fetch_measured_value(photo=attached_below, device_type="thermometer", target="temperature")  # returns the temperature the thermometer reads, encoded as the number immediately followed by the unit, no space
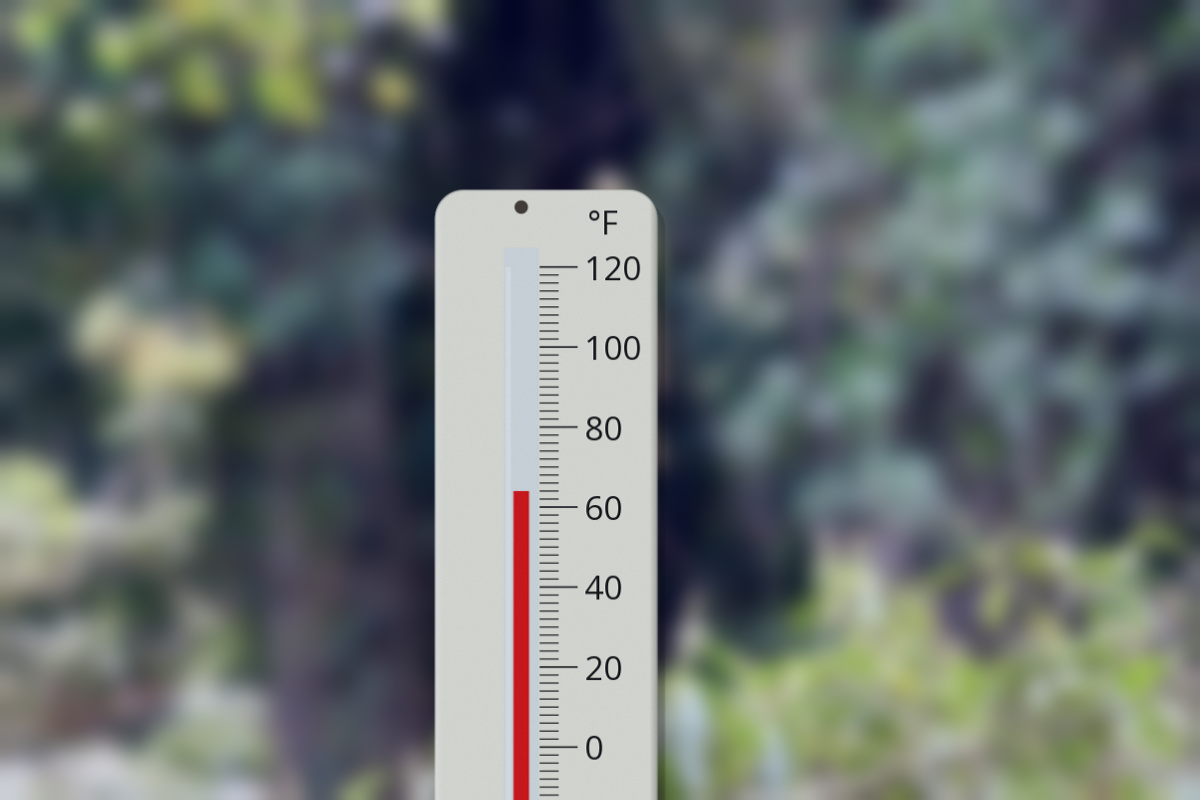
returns 64°F
